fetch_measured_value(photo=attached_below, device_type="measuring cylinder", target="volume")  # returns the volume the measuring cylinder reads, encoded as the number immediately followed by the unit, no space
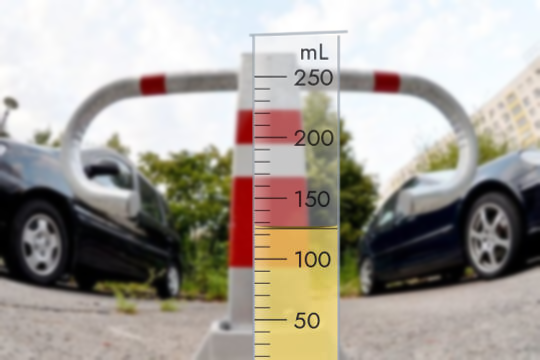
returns 125mL
